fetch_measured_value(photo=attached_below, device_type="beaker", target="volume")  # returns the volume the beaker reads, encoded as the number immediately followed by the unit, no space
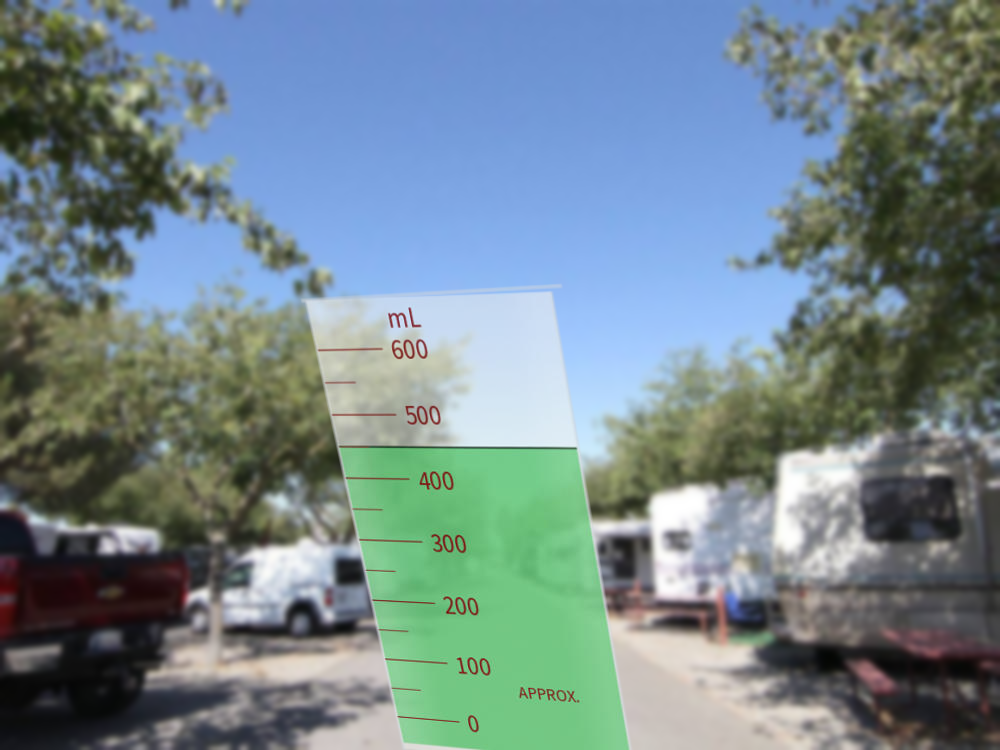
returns 450mL
